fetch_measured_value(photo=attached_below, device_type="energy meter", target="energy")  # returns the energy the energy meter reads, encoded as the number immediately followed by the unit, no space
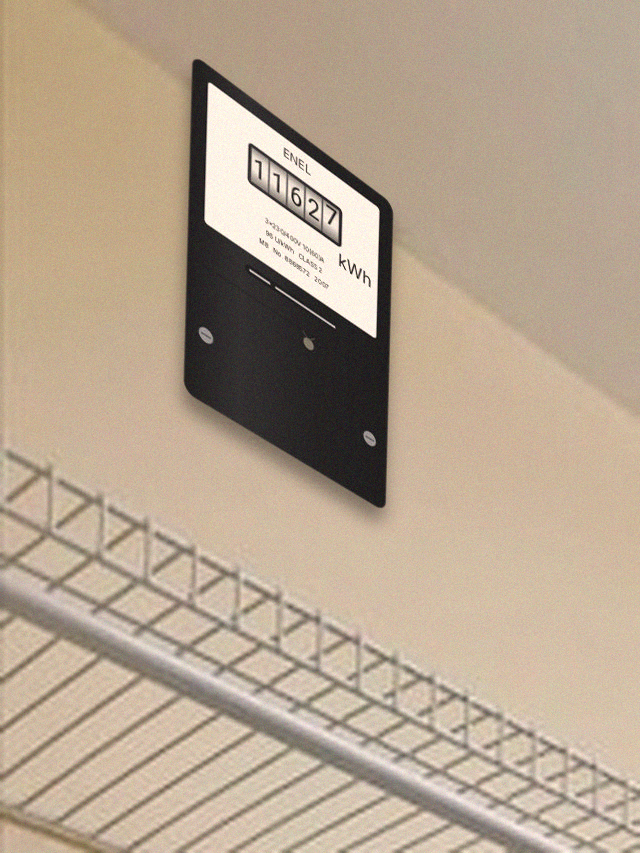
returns 11627kWh
